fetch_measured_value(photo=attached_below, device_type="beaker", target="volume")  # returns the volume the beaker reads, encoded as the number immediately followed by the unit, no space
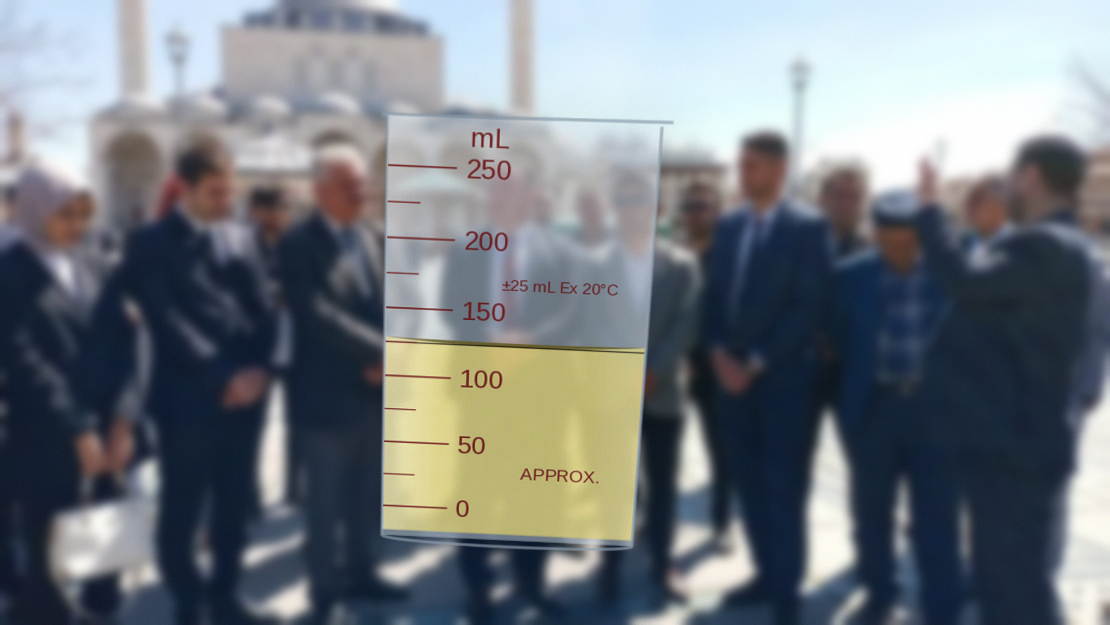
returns 125mL
